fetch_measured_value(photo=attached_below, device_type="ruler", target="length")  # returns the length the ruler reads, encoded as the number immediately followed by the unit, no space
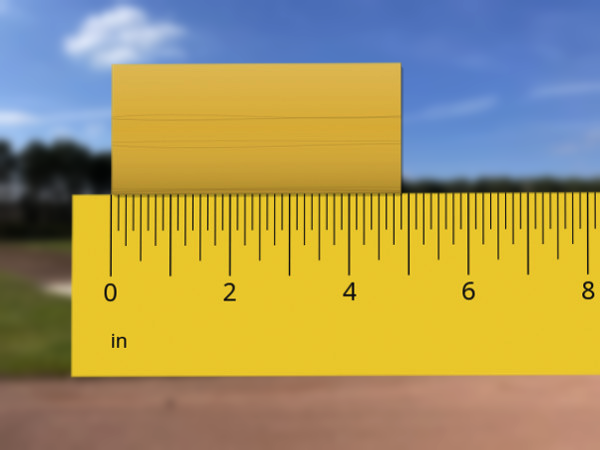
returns 4.875in
